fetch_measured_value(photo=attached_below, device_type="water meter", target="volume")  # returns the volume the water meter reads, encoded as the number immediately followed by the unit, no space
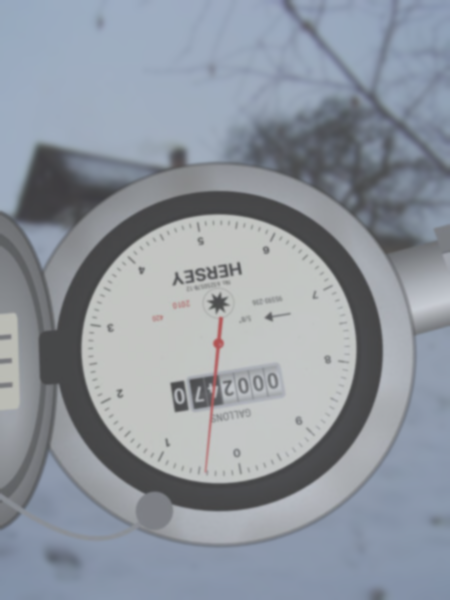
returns 2470.4gal
